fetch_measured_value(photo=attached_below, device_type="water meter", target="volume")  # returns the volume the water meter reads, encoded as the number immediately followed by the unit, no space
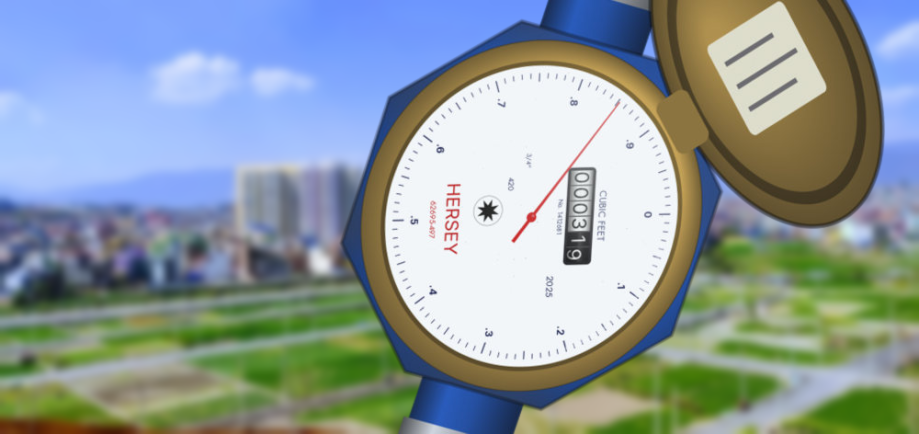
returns 318.85ft³
